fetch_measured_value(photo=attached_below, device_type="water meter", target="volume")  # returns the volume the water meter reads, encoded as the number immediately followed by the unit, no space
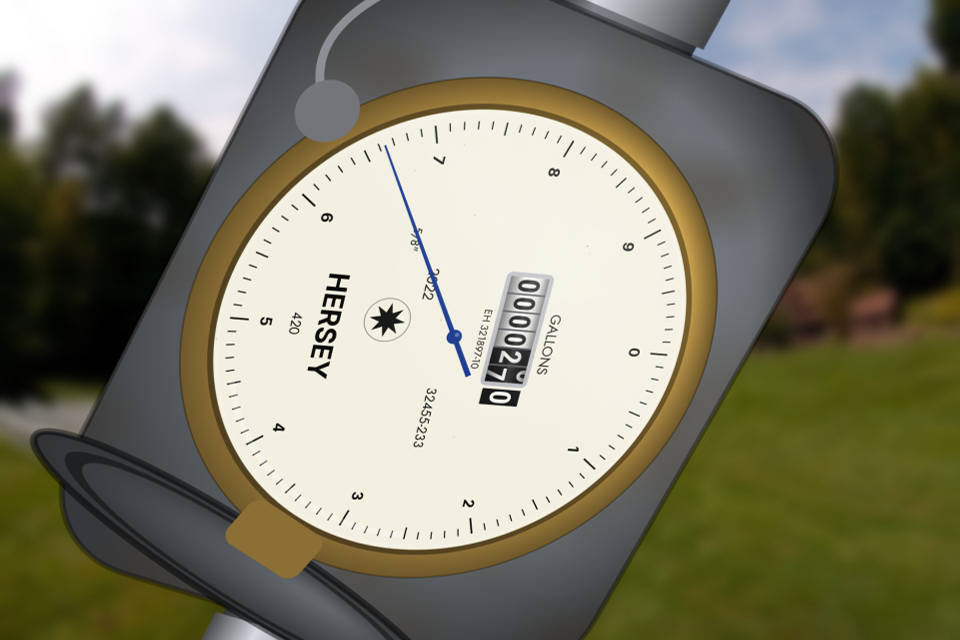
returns 266.6gal
